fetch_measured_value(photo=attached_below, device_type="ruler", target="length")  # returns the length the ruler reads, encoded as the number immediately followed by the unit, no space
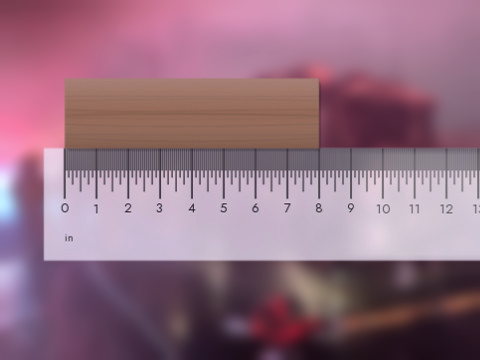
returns 8in
